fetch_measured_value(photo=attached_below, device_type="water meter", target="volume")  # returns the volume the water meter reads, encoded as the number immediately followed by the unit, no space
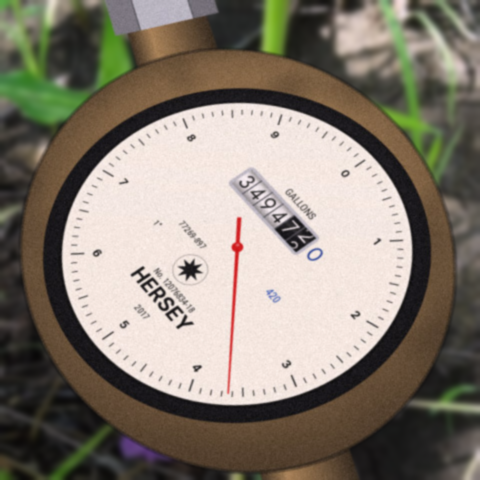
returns 3494723.6gal
